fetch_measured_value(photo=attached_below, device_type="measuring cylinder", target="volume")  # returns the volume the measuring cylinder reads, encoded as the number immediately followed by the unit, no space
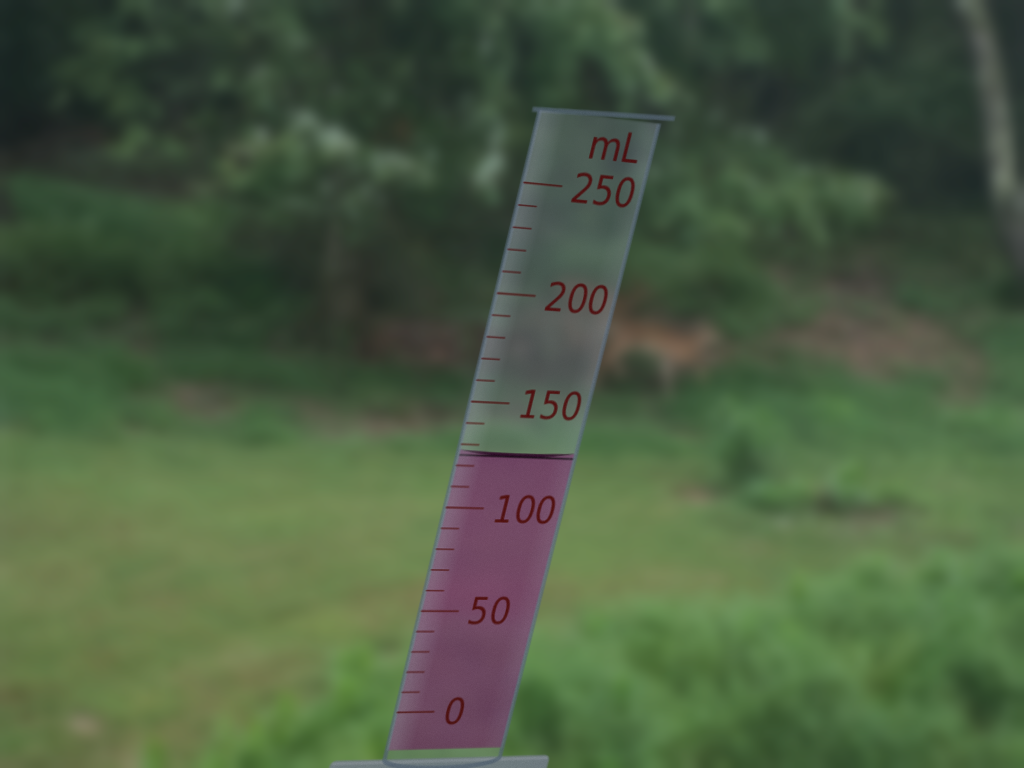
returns 125mL
